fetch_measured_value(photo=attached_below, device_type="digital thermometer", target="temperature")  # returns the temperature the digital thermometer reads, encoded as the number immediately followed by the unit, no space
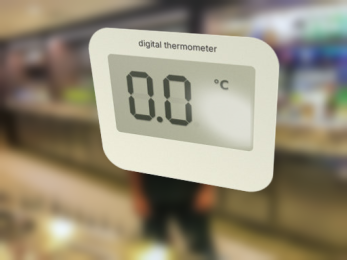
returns 0.0°C
